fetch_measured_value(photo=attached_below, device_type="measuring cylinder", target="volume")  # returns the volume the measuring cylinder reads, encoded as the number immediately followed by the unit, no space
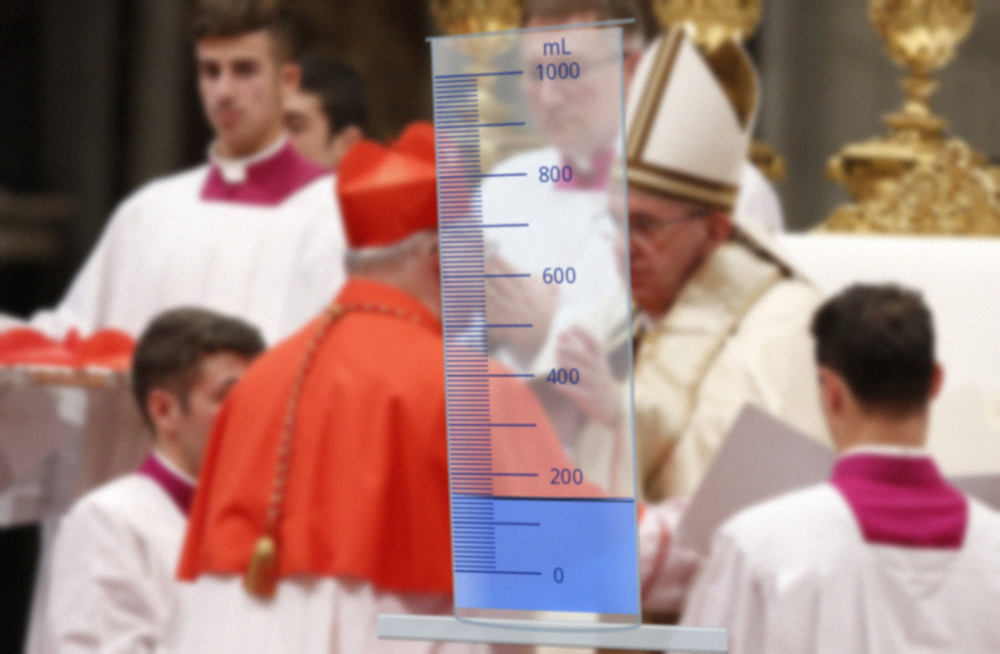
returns 150mL
